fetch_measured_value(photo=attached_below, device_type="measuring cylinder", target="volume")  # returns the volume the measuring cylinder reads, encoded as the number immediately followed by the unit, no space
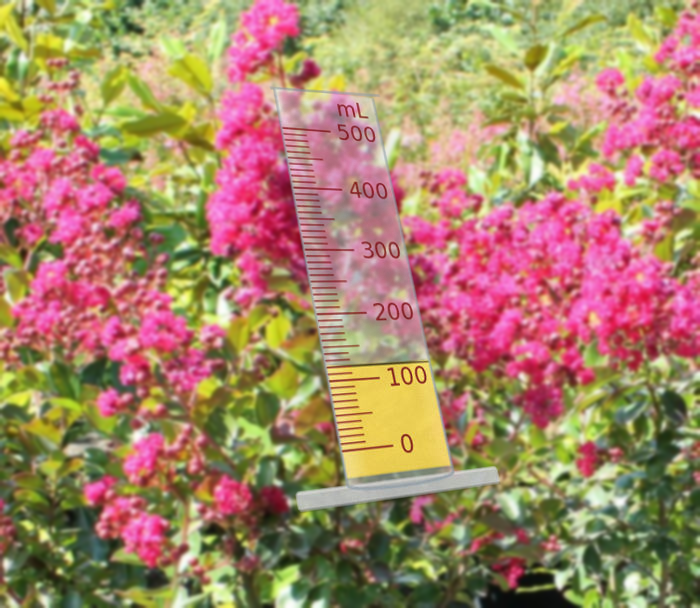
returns 120mL
